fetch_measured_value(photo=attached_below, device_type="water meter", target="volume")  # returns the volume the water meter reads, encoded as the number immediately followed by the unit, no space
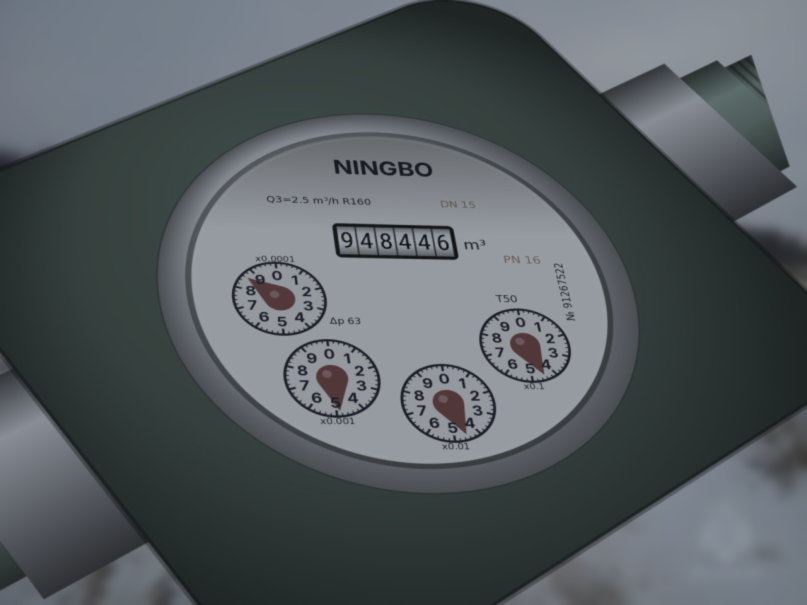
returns 948446.4448m³
